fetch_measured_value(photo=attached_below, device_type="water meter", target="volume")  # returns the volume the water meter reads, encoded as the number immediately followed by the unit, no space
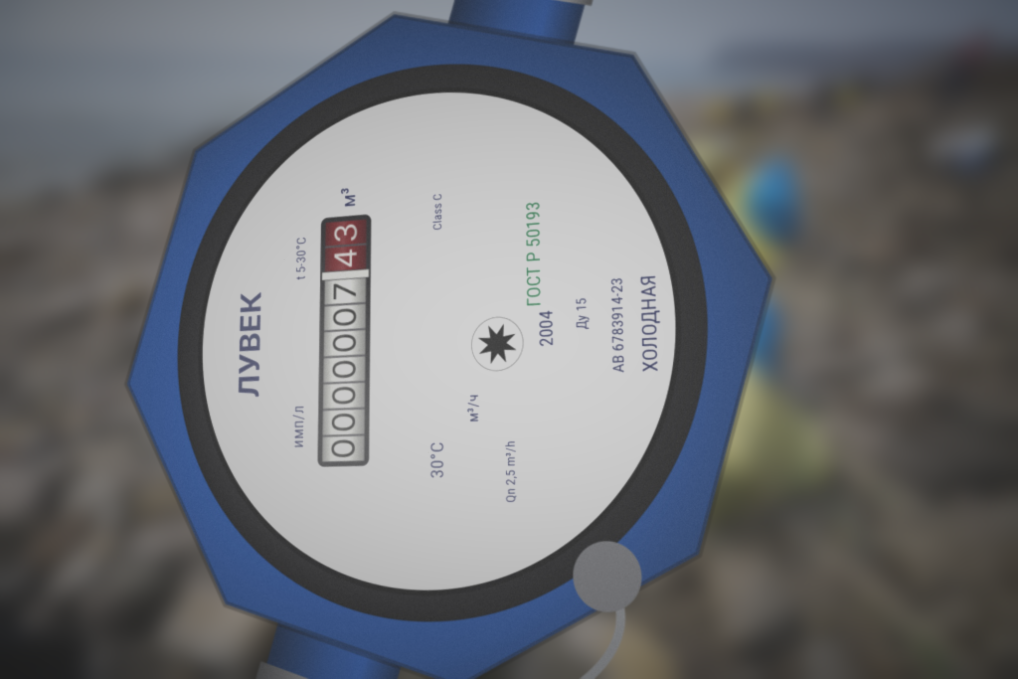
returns 7.43m³
